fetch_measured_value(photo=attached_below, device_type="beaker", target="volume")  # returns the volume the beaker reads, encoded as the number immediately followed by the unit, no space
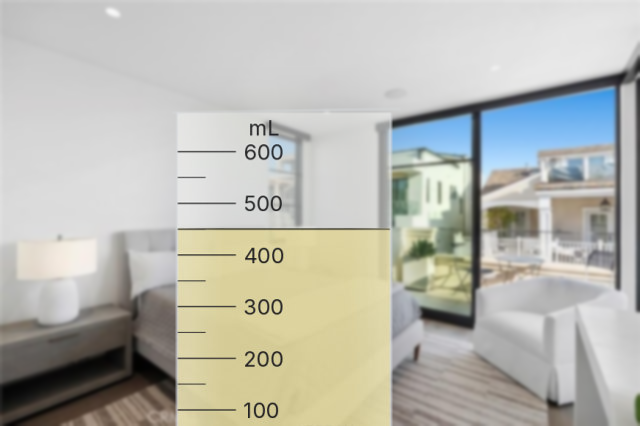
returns 450mL
